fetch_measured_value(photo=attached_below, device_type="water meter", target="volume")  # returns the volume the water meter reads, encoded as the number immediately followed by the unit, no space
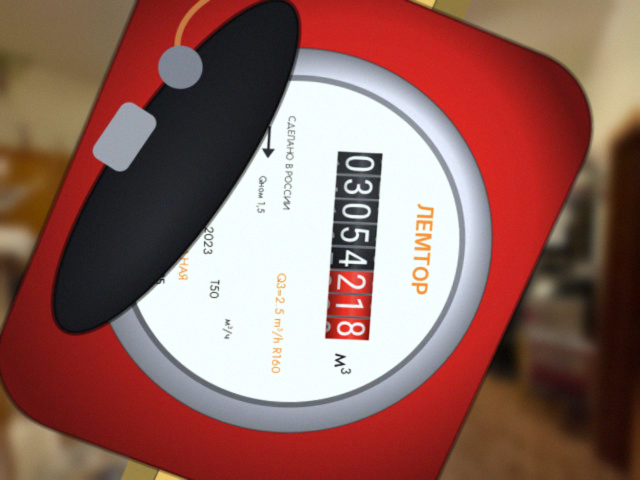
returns 3054.218m³
